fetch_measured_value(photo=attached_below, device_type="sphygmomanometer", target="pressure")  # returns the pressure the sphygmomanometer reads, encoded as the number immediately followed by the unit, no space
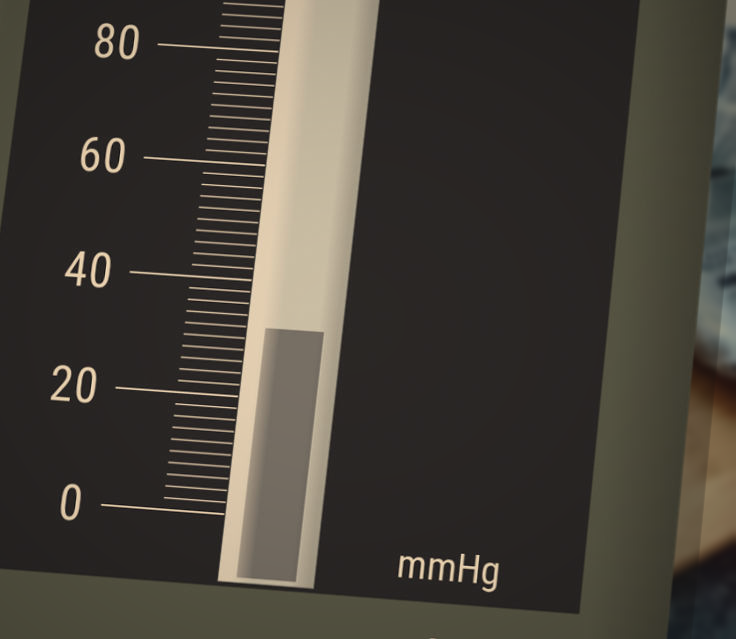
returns 32mmHg
